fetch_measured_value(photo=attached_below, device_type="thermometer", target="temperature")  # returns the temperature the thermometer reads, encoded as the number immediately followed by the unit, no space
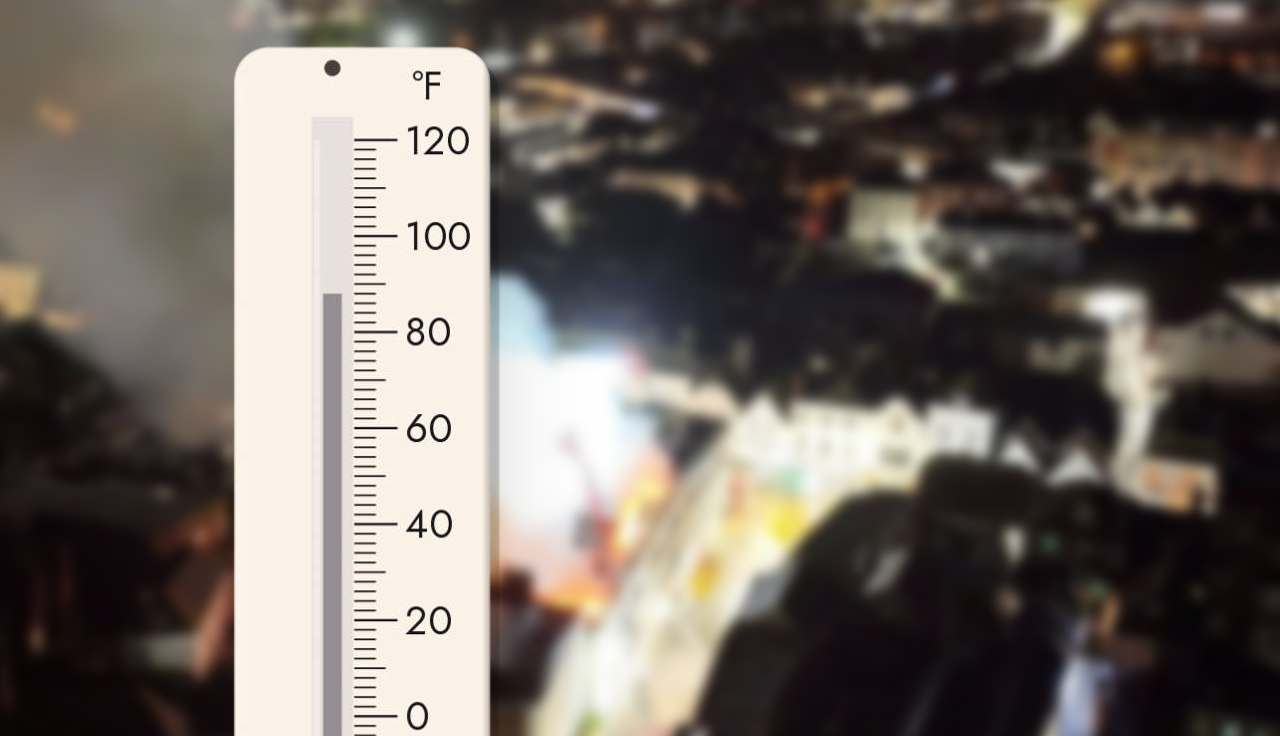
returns 88°F
